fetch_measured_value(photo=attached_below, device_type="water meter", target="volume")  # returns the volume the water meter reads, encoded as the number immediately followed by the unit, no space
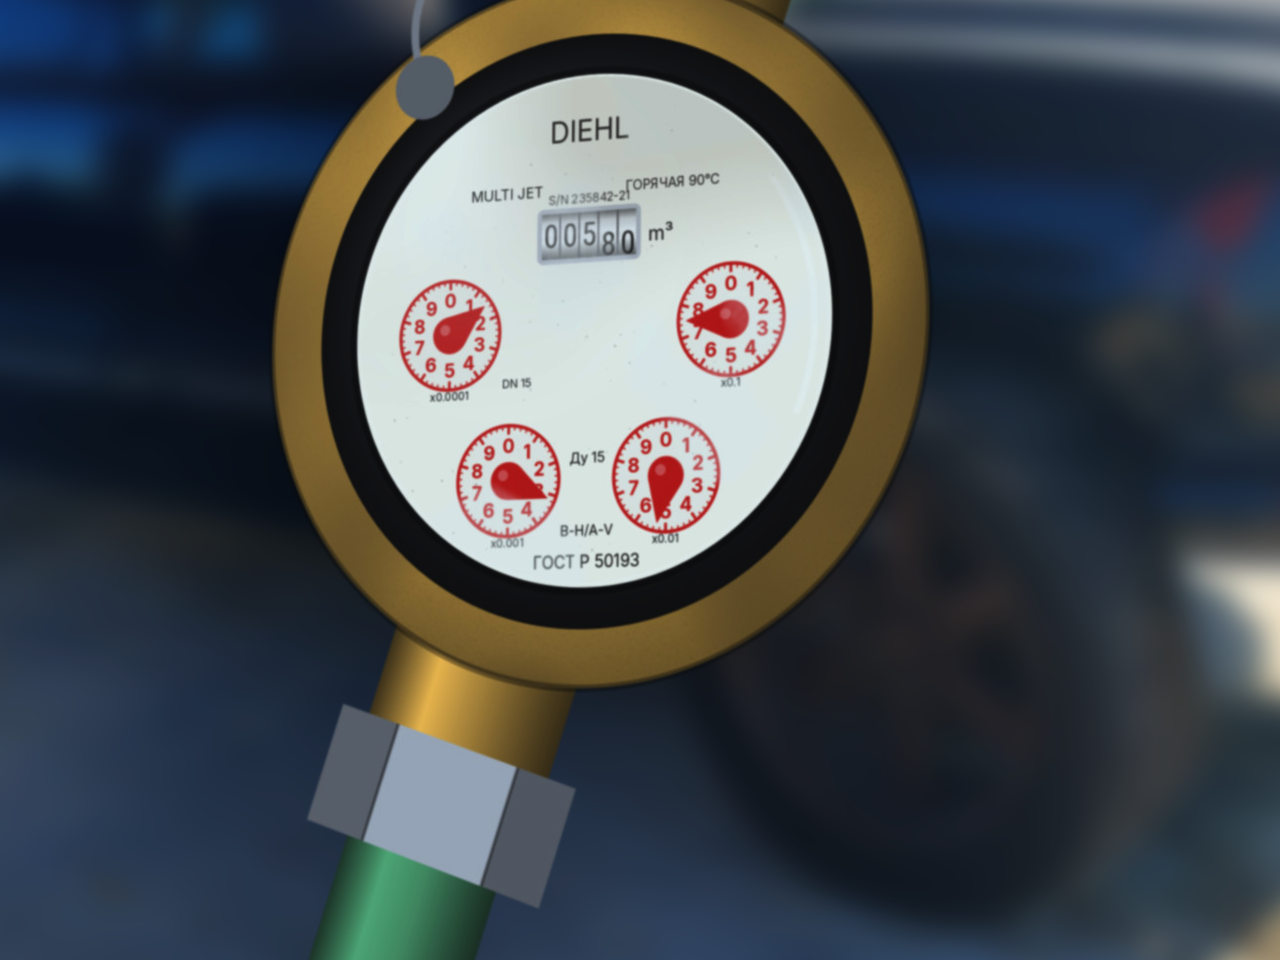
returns 579.7531m³
